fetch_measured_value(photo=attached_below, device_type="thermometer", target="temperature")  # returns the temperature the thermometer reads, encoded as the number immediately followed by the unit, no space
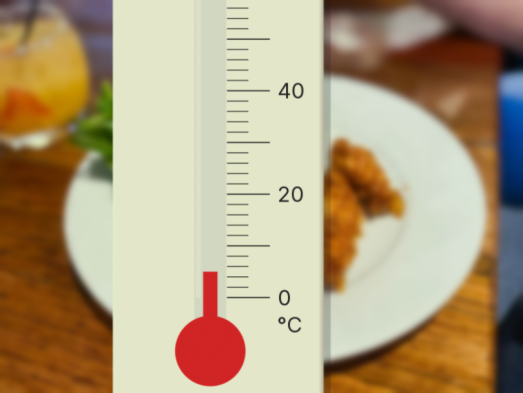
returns 5°C
